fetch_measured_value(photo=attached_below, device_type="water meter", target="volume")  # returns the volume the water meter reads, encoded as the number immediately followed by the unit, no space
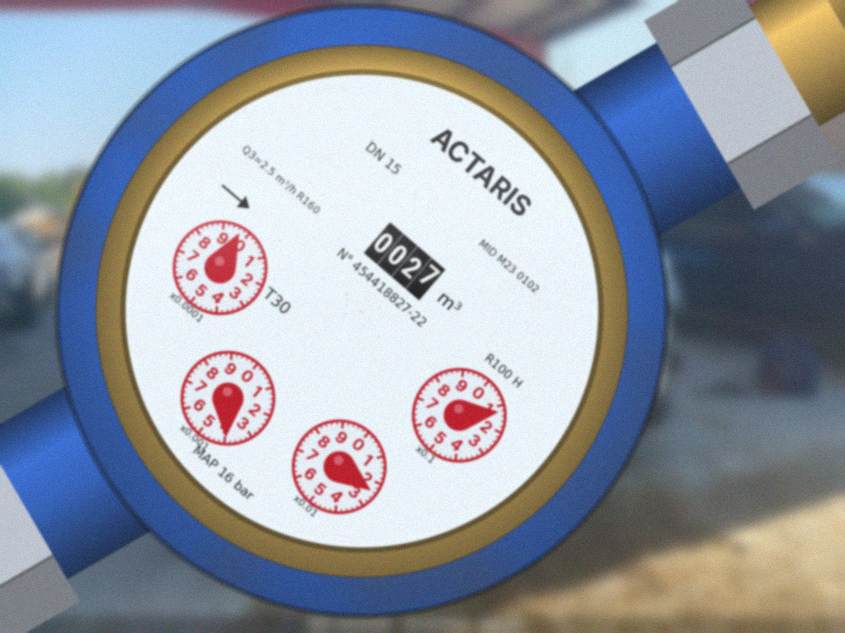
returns 27.1239m³
